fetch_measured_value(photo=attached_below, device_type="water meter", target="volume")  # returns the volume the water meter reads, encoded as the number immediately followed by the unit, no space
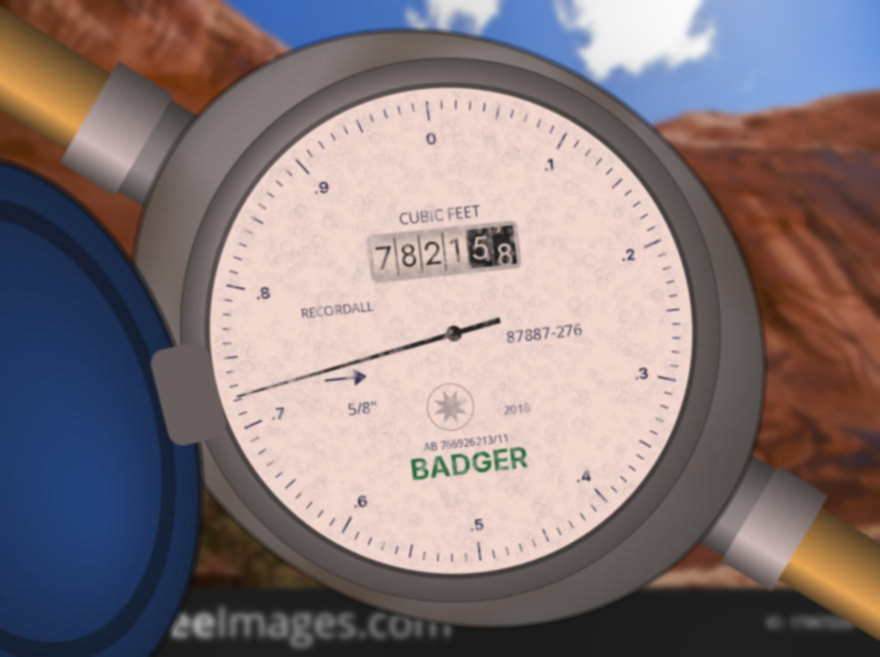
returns 782157.72ft³
